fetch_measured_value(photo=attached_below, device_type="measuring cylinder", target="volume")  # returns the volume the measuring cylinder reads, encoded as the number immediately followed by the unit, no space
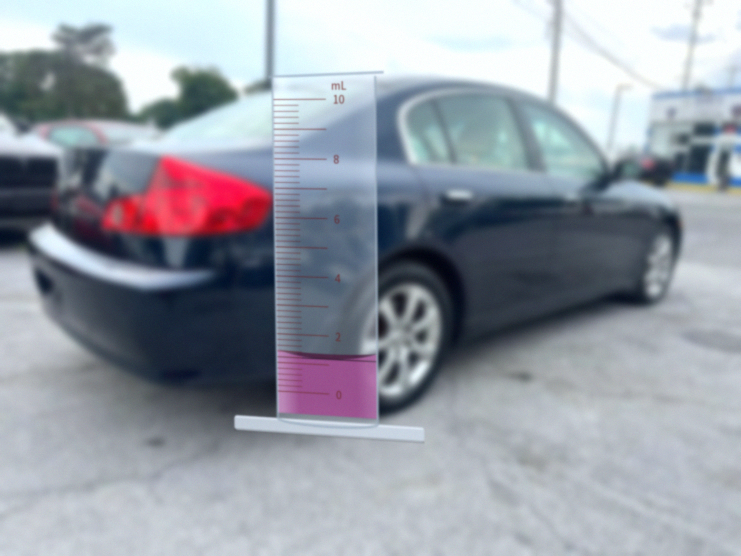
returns 1.2mL
